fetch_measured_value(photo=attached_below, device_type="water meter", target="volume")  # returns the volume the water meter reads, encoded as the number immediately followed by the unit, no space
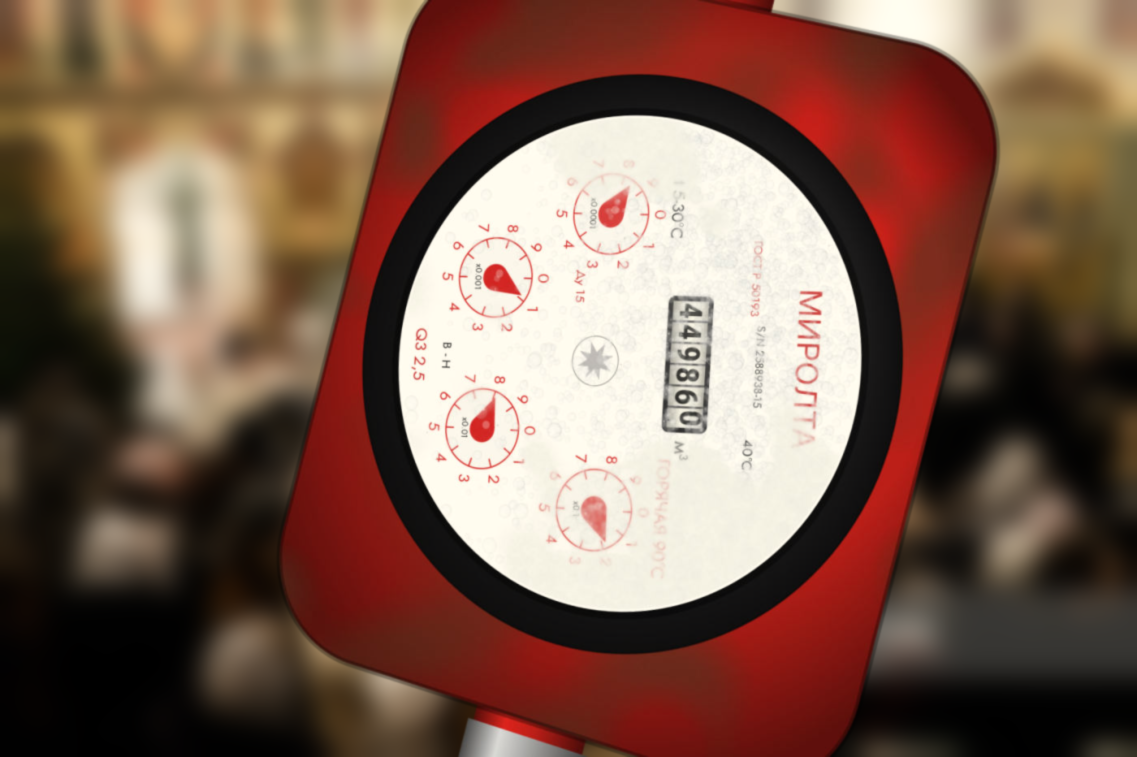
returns 449860.1808m³
